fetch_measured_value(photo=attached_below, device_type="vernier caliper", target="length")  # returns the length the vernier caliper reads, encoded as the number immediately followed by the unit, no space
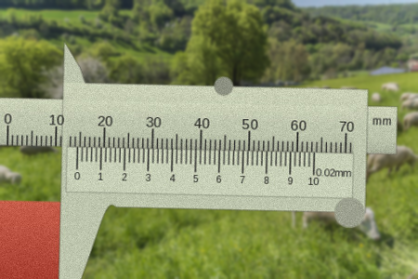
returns 14.5mm
